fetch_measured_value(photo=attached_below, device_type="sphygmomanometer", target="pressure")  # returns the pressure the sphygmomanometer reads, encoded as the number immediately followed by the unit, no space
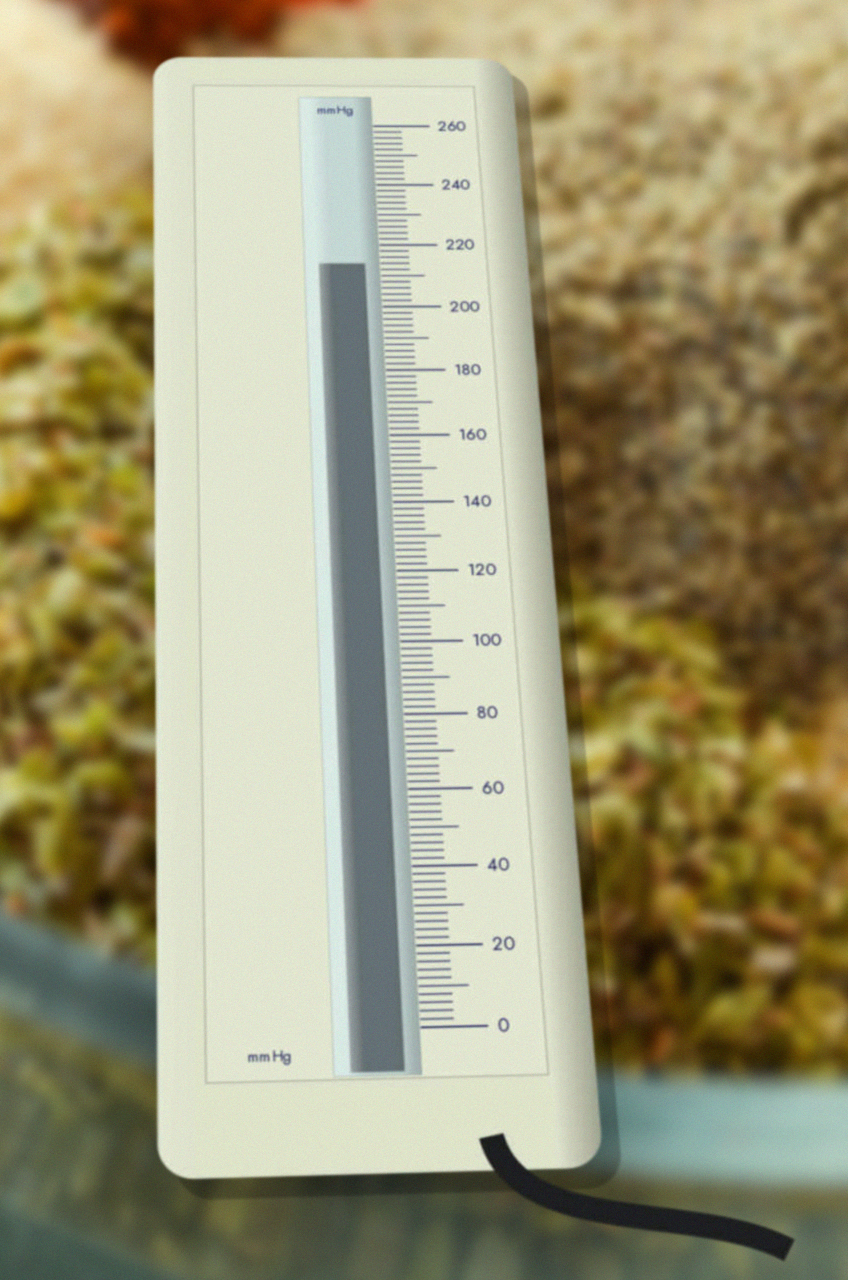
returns 214mmHg
